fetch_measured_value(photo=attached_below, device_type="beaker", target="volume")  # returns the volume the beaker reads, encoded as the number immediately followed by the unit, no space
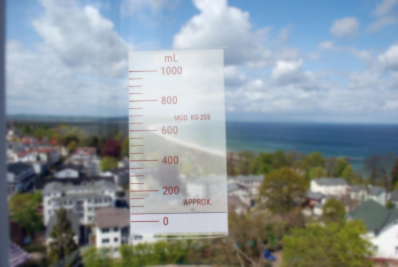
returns 50mL
